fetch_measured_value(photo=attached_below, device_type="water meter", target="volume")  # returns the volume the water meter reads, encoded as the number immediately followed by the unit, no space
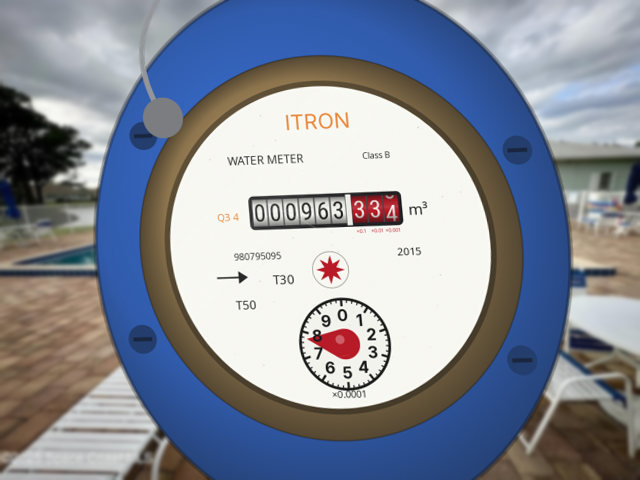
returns 963.3337m³
